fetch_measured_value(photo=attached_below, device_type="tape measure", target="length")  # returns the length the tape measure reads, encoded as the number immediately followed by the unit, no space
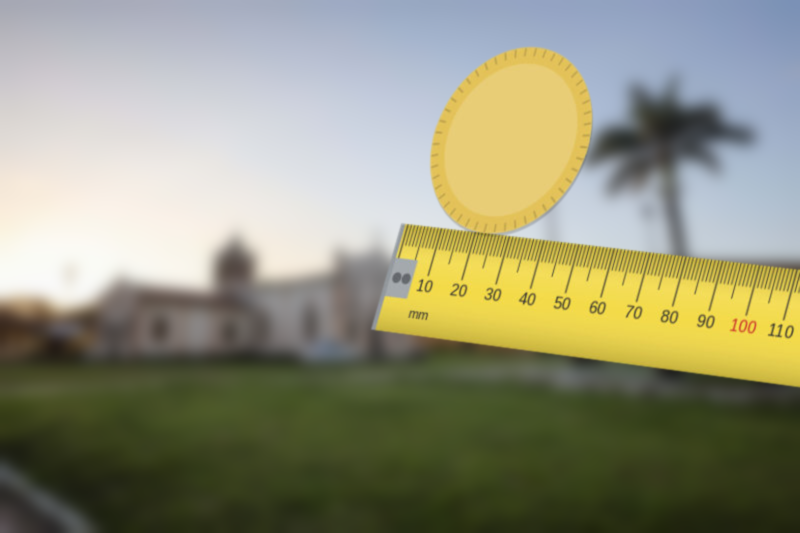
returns 45mm
